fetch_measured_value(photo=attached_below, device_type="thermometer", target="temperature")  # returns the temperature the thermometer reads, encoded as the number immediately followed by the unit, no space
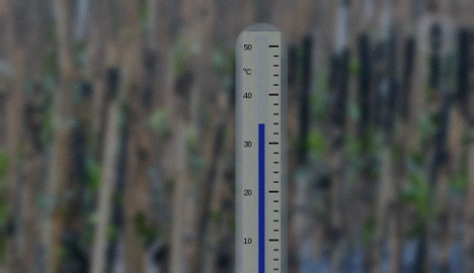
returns 34°C
